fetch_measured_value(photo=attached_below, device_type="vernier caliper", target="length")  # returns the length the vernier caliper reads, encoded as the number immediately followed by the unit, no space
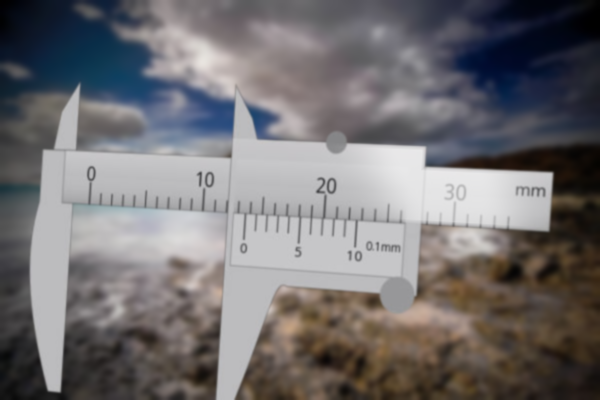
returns 13.6mm
